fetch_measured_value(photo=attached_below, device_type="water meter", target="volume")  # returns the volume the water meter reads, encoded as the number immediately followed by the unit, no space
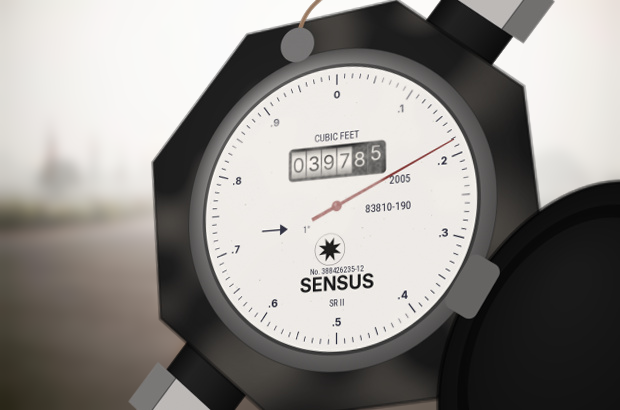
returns 39785.18ft³
